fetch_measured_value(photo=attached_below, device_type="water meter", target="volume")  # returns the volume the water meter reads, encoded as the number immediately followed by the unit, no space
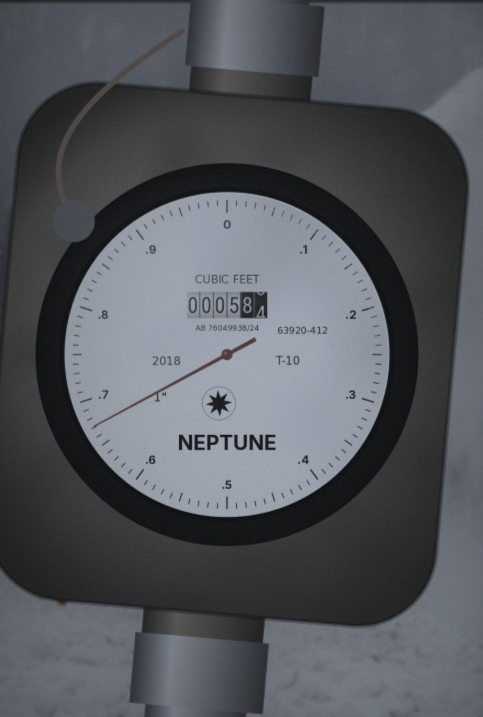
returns 583.67ft³
